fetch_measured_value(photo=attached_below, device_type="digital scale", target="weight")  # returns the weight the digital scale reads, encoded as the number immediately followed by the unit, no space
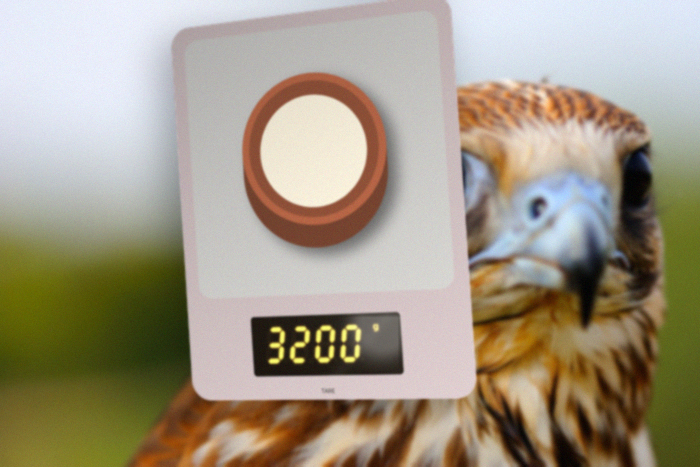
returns 3200g
